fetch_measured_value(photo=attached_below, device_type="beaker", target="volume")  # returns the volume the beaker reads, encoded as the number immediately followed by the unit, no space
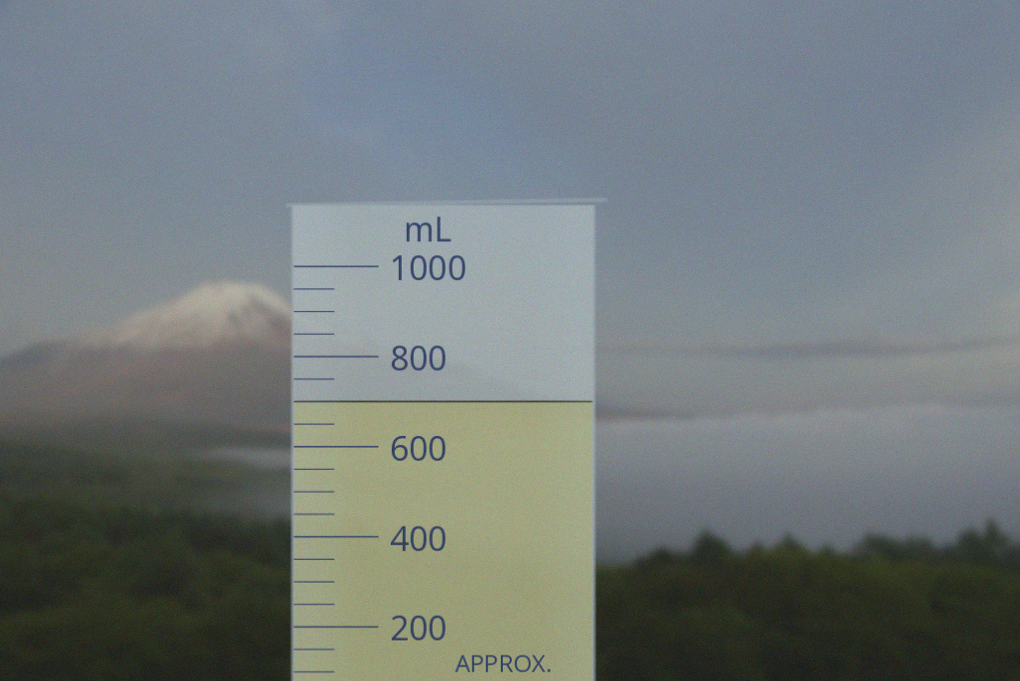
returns 700mL
